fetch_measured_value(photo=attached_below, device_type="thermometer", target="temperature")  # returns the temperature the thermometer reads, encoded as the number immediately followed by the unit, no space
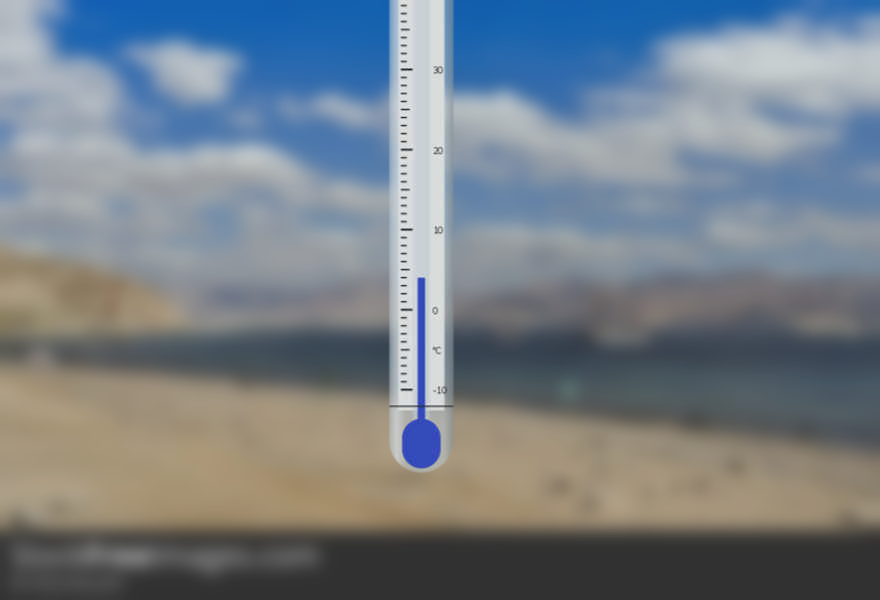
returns 4°C
